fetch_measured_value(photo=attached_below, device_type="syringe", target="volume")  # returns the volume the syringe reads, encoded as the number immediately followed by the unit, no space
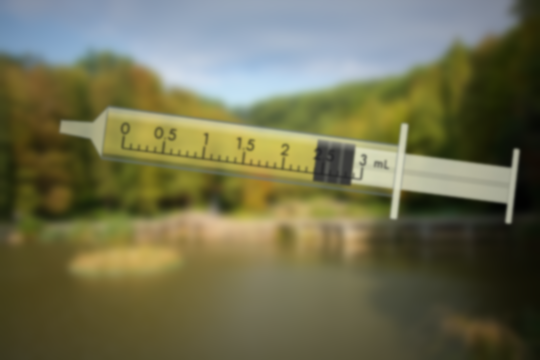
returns 2.4mL
